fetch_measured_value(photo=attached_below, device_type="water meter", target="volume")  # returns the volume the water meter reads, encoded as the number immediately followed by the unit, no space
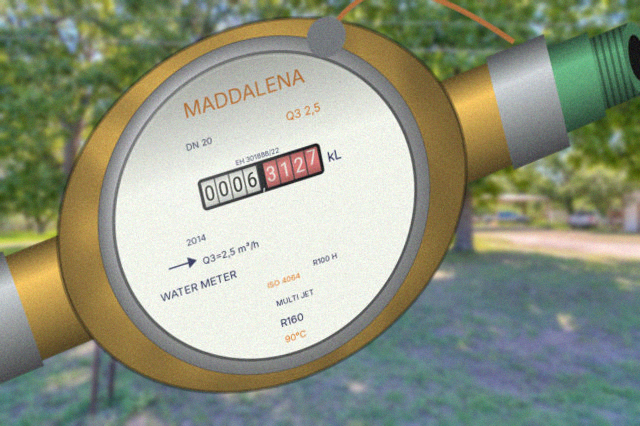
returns 6.3127kL
